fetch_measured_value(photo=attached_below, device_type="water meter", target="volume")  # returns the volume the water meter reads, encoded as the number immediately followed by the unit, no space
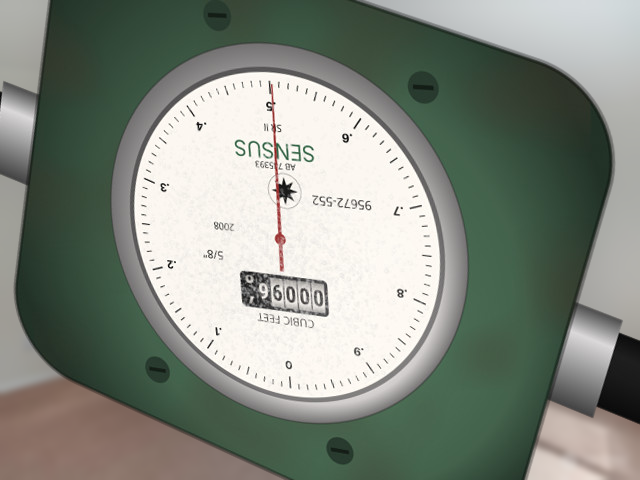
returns 967.50ft³
